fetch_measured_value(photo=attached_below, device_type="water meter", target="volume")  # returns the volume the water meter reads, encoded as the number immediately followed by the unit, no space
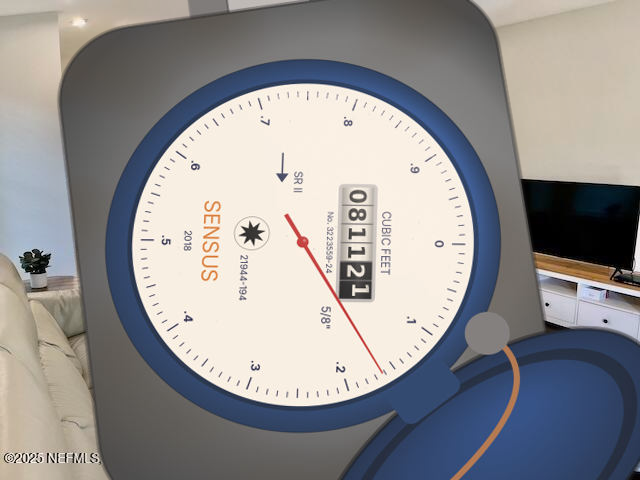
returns 81121.16ft³
